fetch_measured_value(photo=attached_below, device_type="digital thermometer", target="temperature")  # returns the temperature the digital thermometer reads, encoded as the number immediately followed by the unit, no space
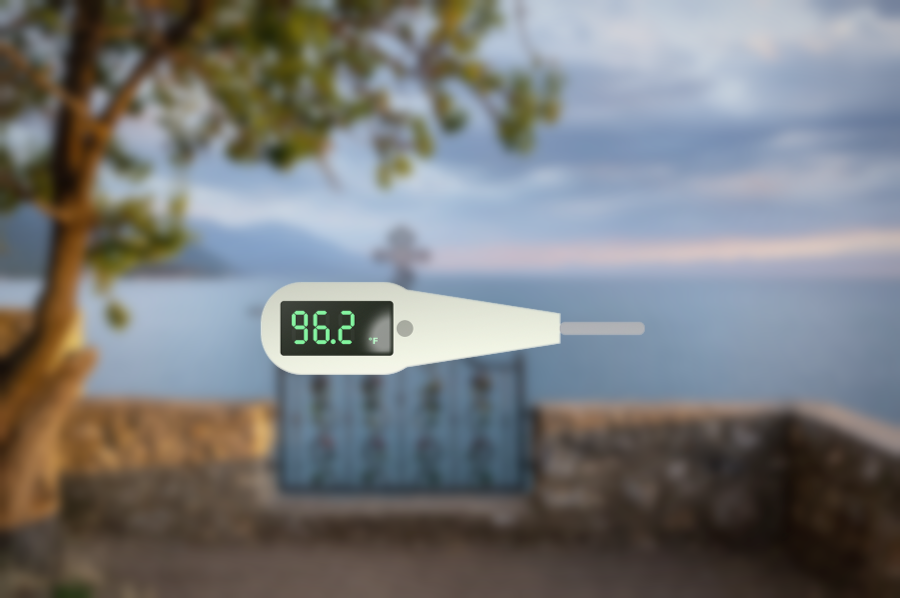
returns 96.2°F
